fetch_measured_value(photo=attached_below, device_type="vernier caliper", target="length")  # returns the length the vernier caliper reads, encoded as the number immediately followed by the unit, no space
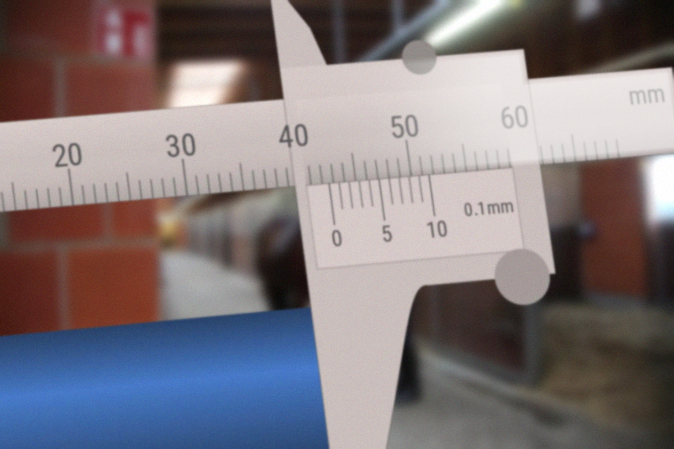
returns 42.6mm
